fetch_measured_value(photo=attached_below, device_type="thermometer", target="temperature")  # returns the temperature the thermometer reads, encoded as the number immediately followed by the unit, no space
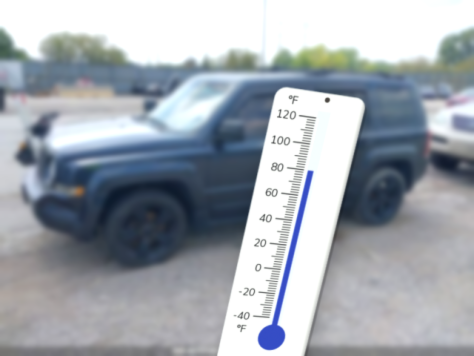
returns 80°F
